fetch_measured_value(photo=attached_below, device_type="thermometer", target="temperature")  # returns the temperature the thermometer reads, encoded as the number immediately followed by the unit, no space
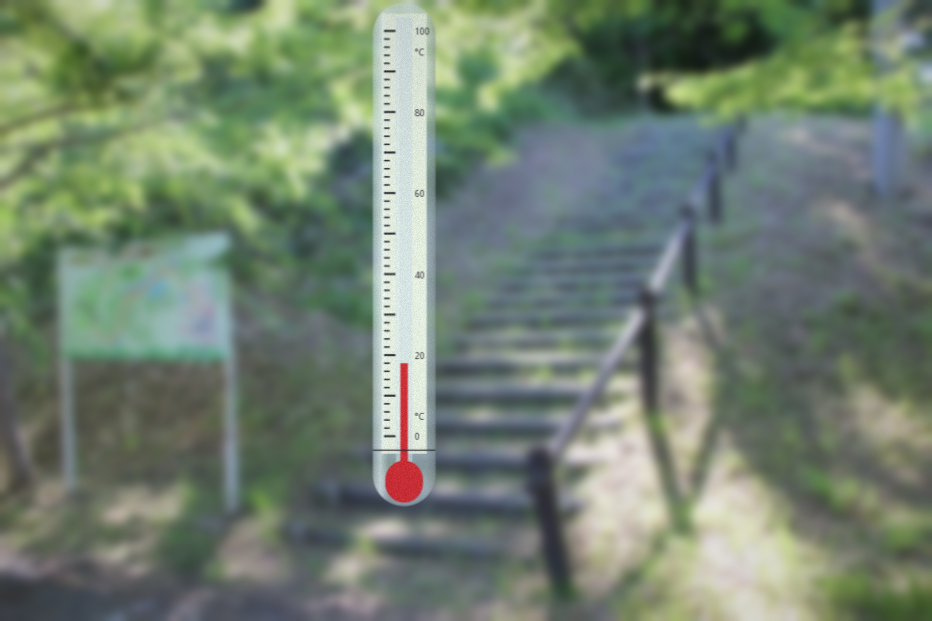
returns 18°C
